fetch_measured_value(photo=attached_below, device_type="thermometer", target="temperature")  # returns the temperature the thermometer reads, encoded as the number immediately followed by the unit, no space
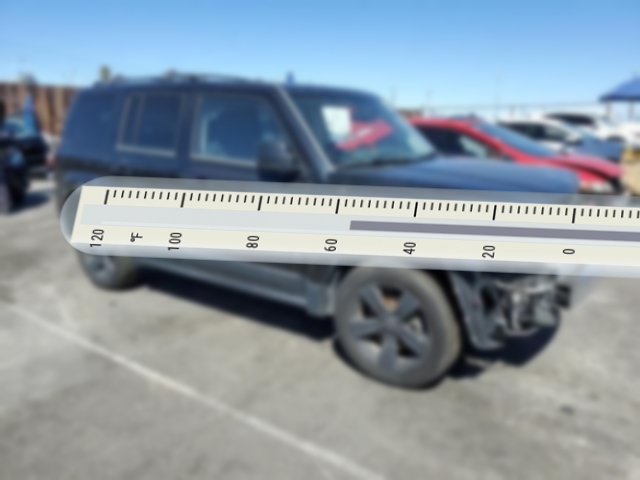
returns 56°F
